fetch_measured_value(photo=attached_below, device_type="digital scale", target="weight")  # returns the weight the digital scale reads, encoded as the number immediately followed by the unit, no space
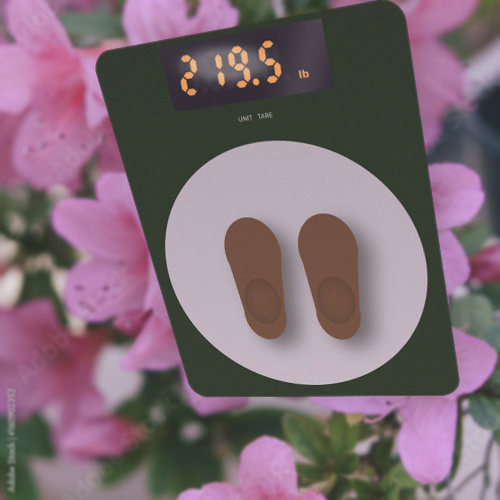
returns 219.5lb
